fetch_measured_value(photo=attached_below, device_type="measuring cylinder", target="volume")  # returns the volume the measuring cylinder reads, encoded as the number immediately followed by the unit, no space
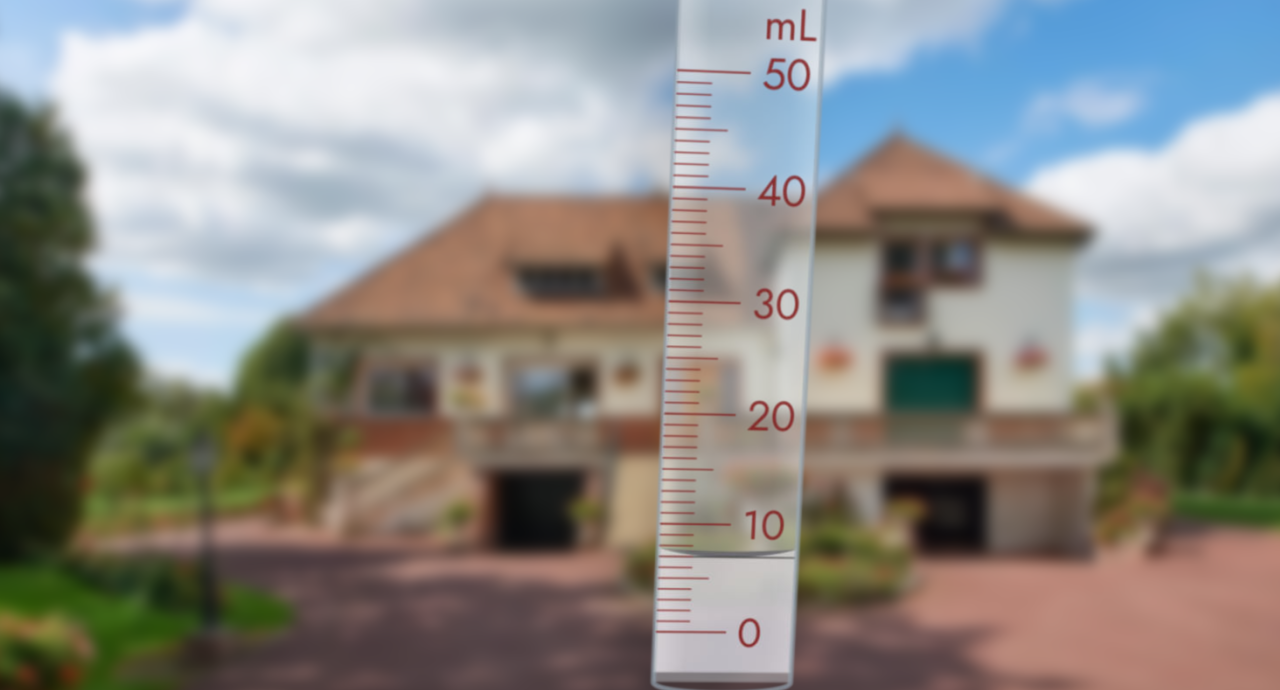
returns 7mL
